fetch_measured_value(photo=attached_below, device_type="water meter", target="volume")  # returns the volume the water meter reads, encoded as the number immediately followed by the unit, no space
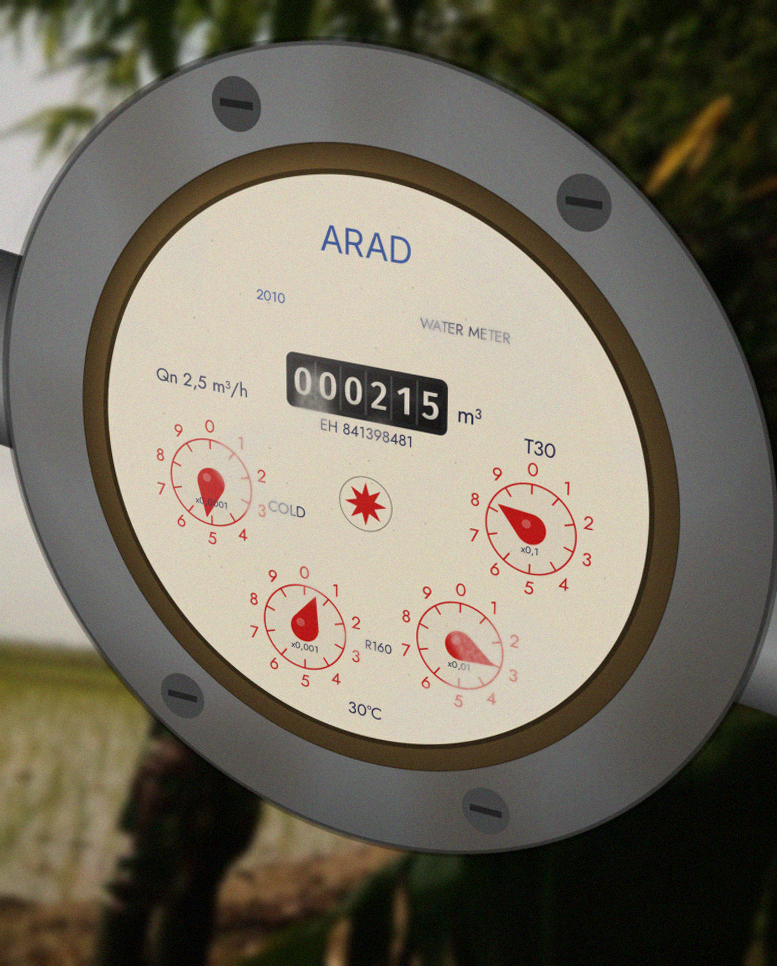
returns 215.8305m³
